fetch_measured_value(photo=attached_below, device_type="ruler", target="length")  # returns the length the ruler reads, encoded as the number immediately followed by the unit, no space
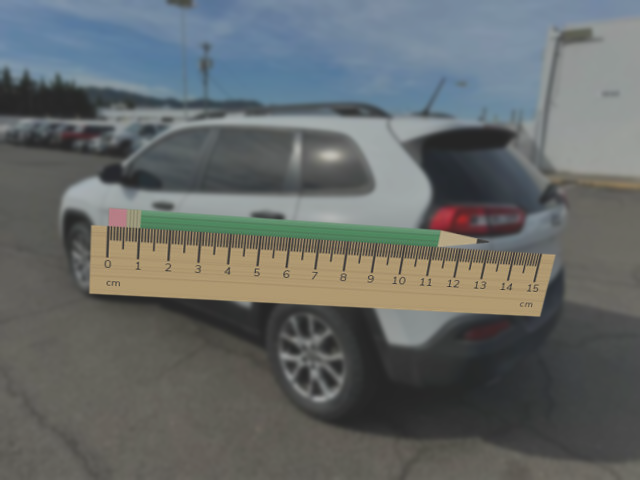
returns 13cm
